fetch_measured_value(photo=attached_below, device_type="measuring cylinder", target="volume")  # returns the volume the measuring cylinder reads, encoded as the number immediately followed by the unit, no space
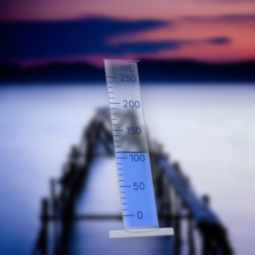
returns 110mL
